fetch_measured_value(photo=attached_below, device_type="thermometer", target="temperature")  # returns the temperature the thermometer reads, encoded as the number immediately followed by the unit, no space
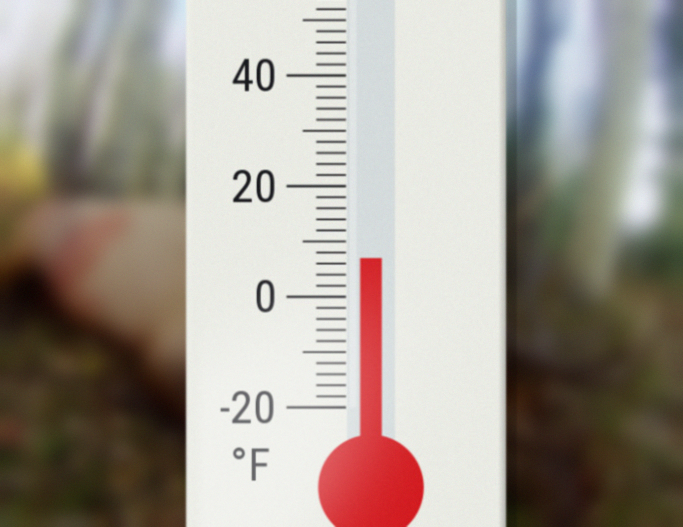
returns 7°F
